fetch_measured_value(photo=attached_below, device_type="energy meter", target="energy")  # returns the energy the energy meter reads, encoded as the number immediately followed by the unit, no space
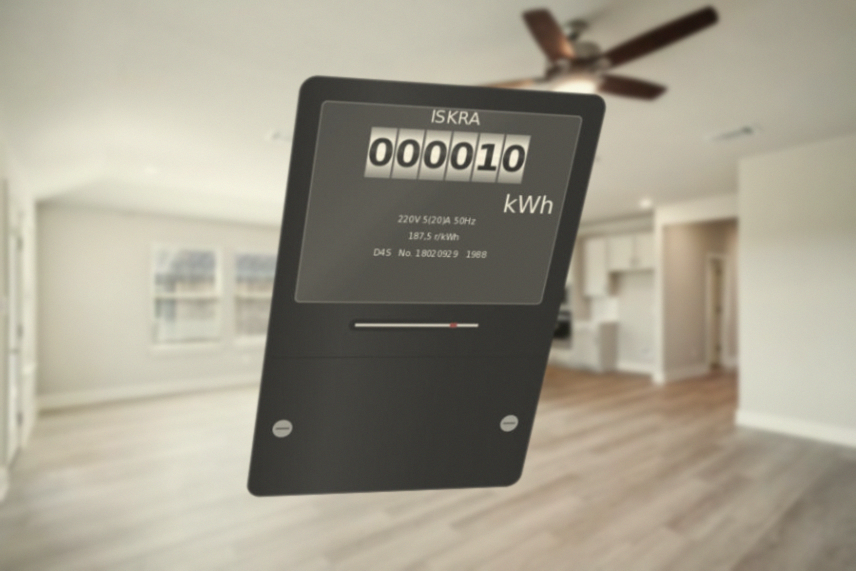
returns 10kWh
